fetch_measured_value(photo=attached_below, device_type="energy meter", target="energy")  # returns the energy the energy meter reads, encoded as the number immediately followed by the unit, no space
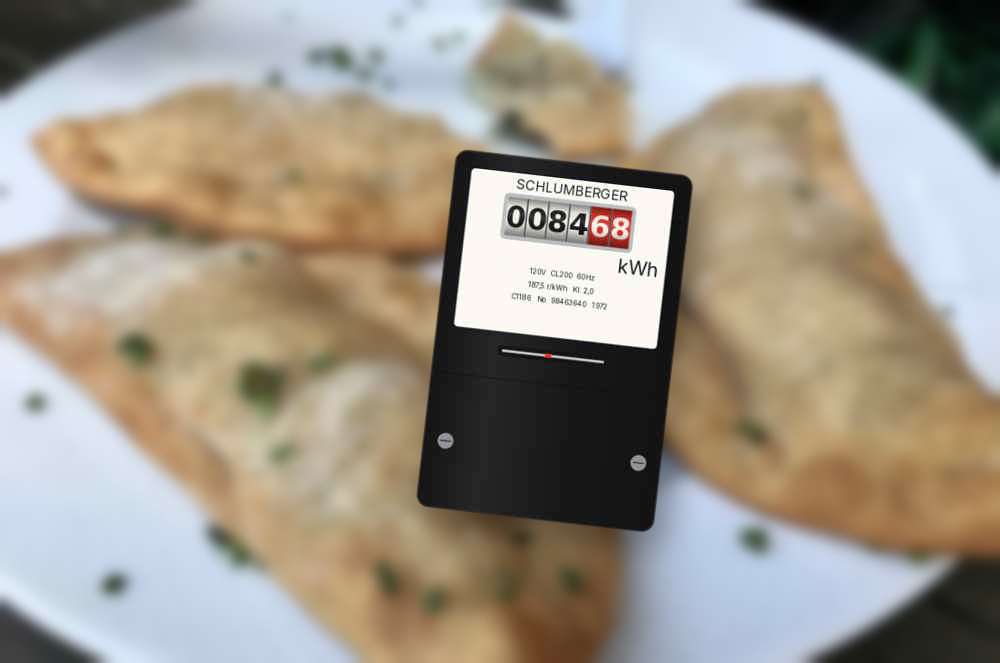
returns 84.68kWh
